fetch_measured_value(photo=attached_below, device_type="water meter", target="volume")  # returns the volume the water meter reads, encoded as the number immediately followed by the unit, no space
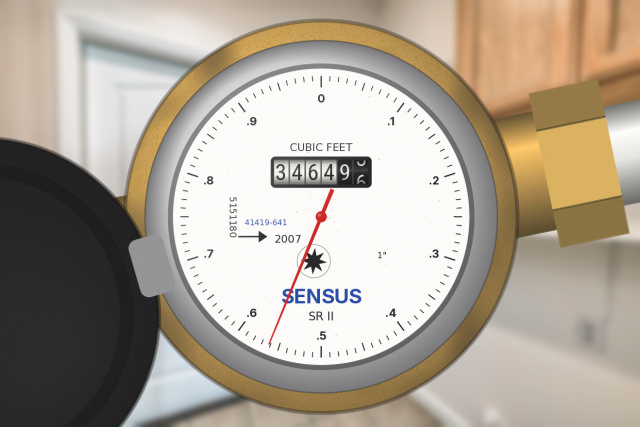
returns 346495.56ft³
